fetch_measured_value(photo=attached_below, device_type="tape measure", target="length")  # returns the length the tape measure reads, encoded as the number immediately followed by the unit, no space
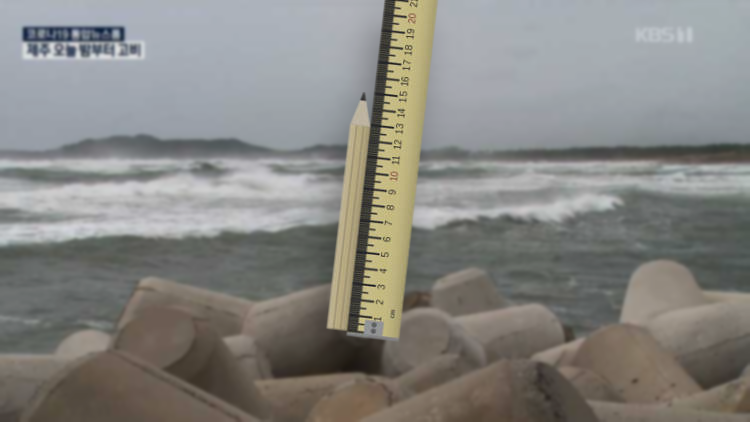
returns 15cm
